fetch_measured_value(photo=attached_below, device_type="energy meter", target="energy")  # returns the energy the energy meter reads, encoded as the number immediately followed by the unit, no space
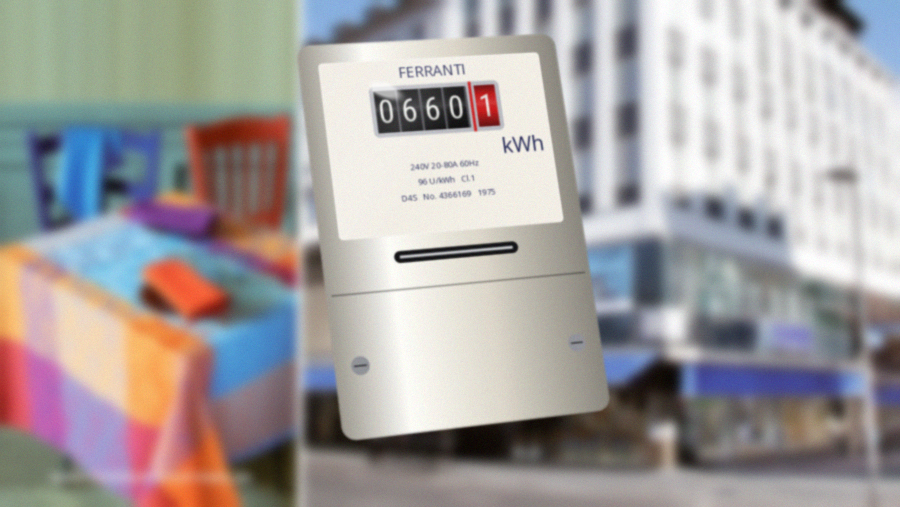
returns 660.1kWh
